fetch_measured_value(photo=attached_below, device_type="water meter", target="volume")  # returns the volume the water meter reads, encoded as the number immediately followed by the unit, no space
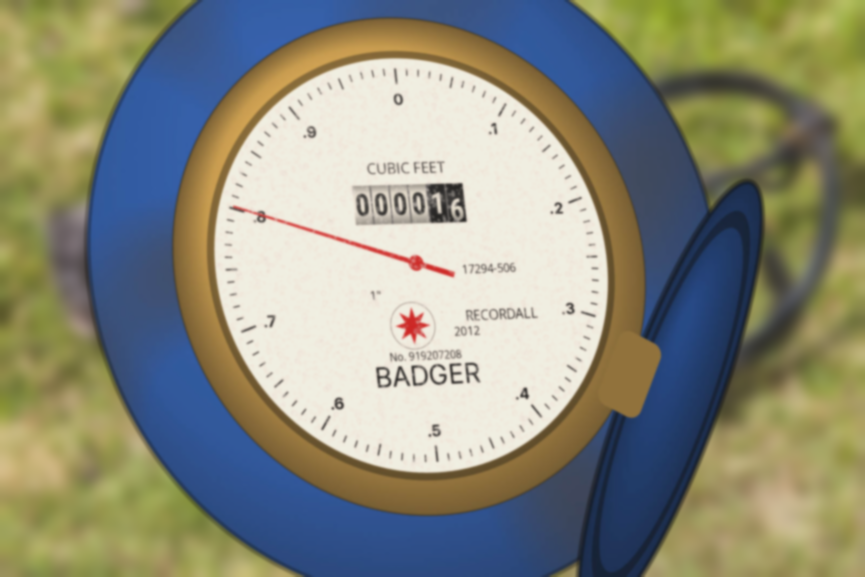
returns 15.80ft³
